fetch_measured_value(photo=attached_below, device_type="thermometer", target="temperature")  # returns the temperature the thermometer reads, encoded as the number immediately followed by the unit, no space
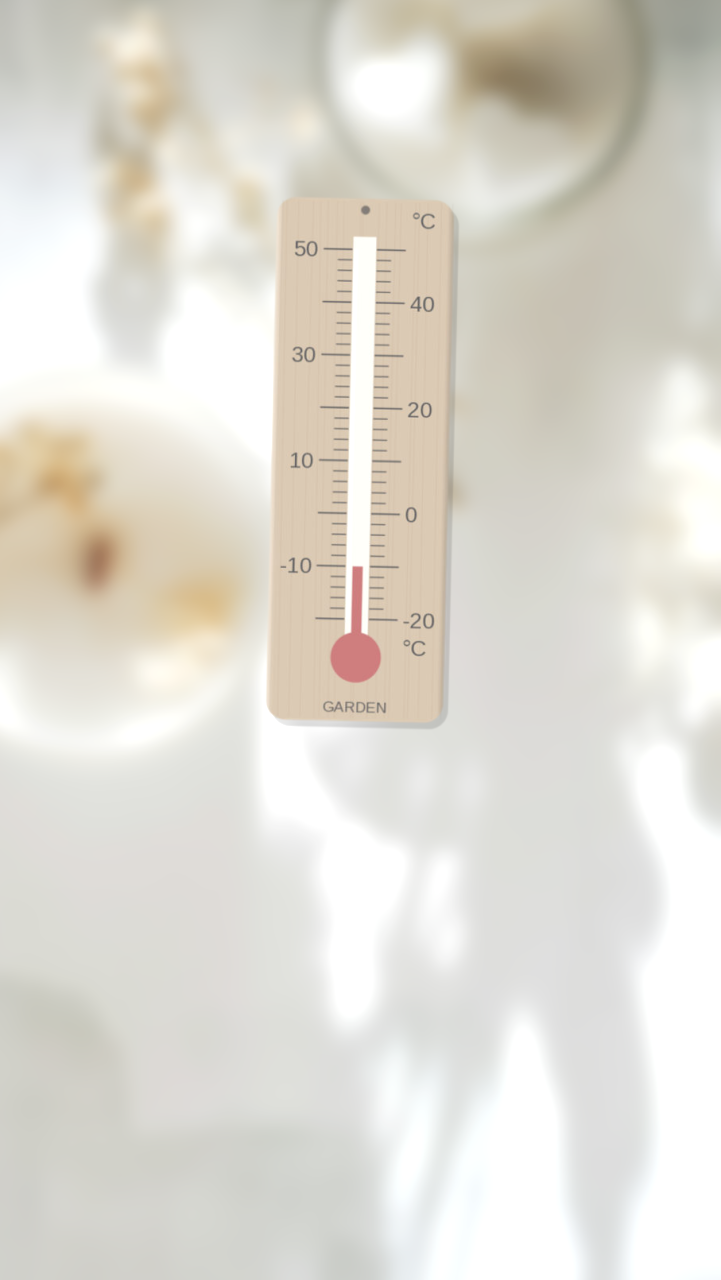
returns -10°C
